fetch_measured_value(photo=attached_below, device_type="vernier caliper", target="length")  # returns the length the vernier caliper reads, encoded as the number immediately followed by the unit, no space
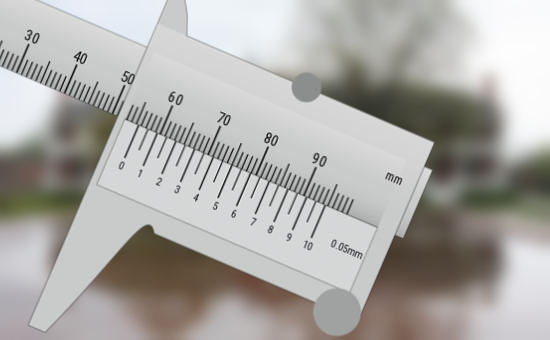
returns 55.5mm
